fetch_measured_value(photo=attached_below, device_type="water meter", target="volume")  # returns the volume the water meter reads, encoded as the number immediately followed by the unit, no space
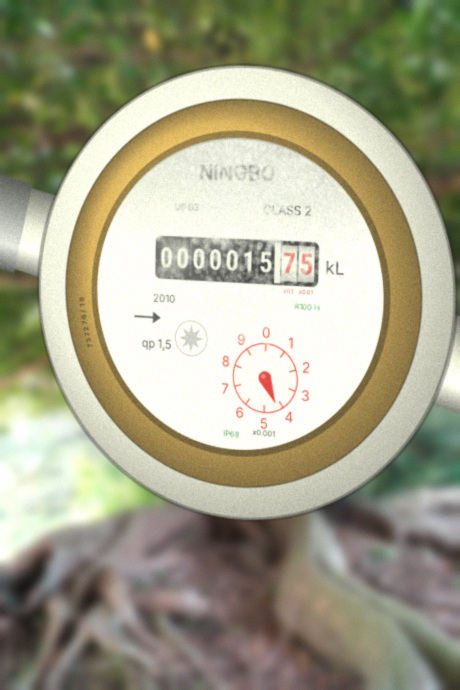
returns 15.754kL
